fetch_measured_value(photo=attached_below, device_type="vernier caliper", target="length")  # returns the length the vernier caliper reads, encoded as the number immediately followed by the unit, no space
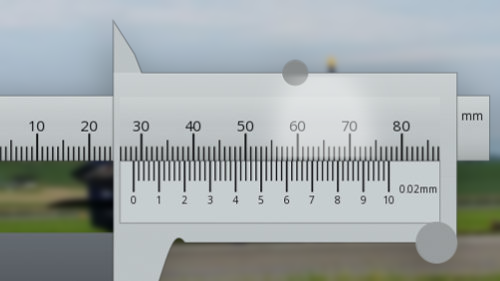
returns 28.5mm
